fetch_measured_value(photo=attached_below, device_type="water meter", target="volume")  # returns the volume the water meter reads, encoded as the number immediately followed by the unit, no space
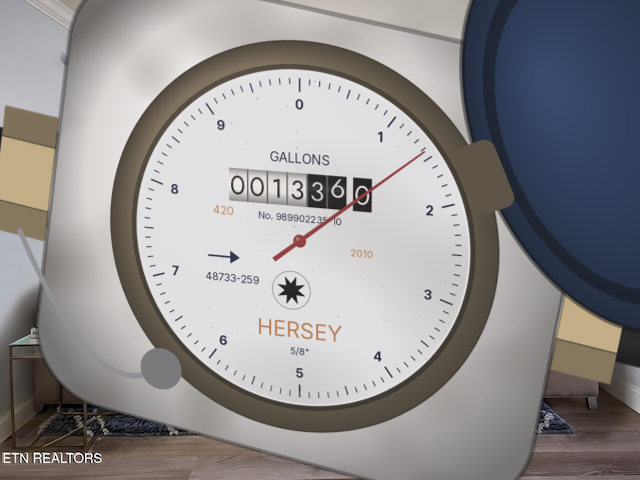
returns 13361.4gal
